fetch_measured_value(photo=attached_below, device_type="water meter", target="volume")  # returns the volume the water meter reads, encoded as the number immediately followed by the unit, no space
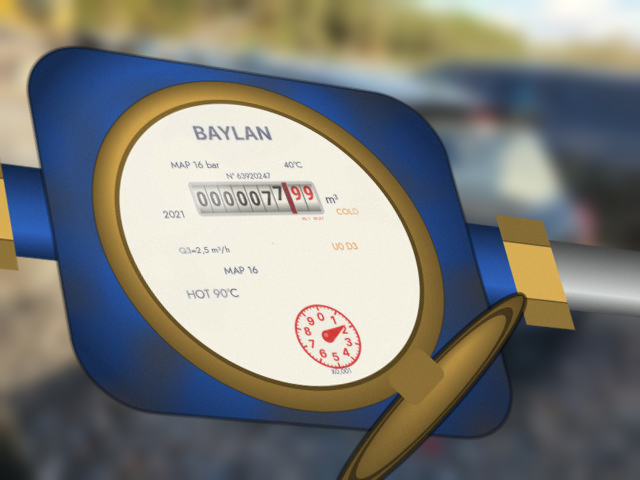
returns 77.991m³
